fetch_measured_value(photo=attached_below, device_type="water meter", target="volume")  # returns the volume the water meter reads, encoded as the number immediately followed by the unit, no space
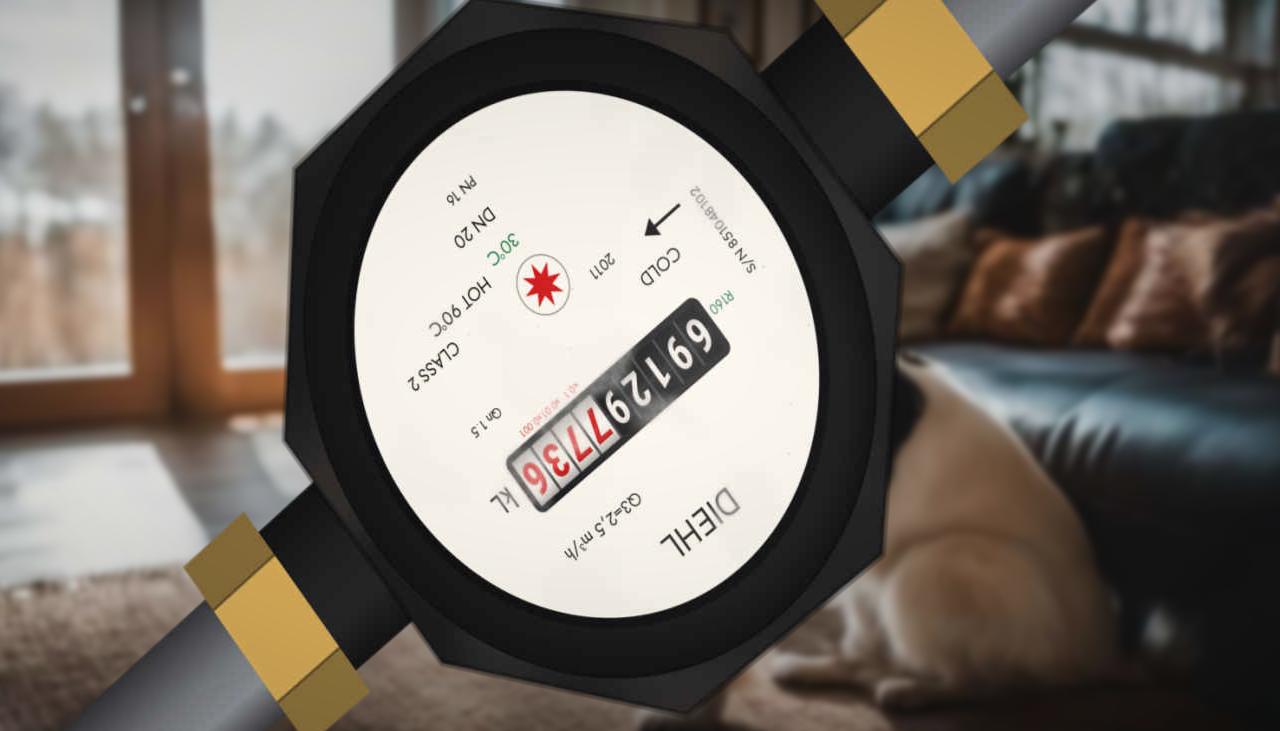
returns 69129.7736kL
